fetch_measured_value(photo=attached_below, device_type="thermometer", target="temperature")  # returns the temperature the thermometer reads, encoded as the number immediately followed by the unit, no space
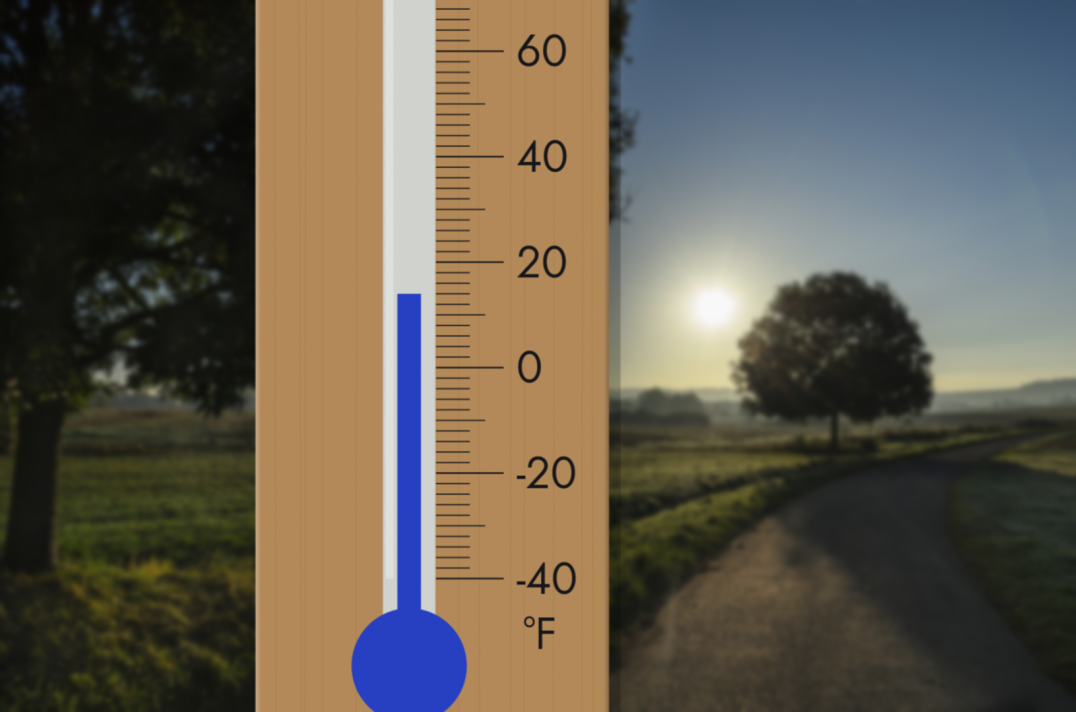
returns 14°F
